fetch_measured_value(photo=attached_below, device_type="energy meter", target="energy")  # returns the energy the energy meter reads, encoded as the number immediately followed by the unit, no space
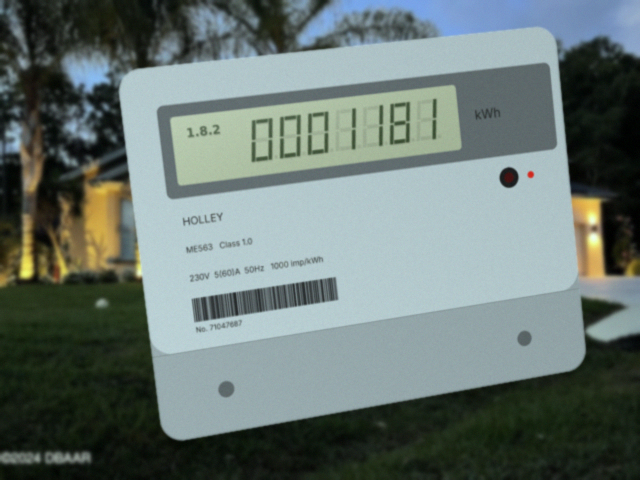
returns 1181kWh
